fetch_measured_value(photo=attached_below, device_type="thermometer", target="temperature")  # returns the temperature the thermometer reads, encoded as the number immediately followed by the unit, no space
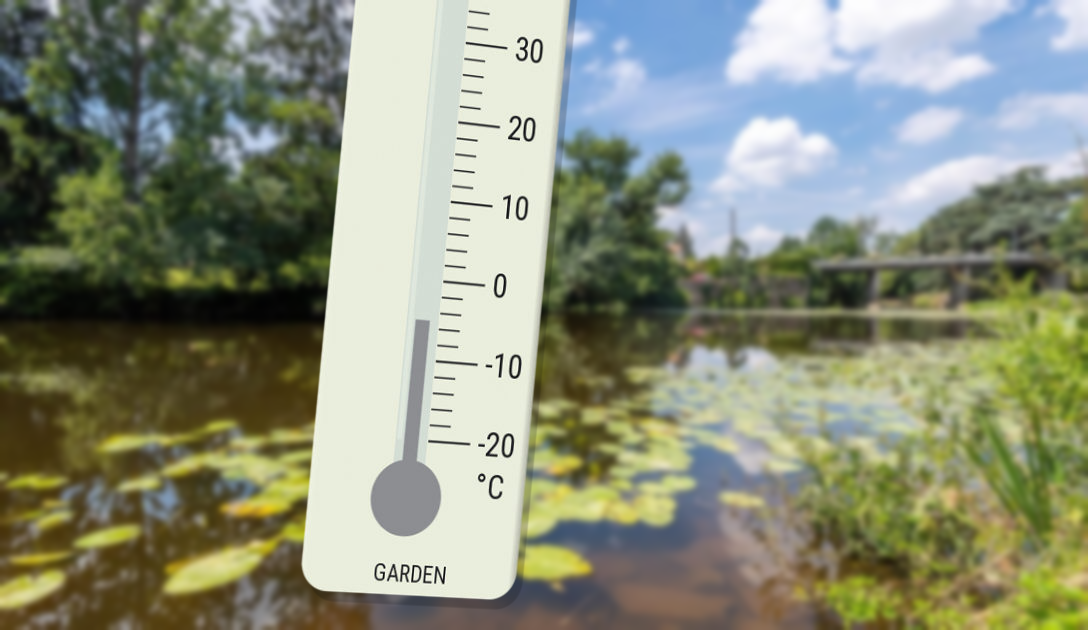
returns -5°C
